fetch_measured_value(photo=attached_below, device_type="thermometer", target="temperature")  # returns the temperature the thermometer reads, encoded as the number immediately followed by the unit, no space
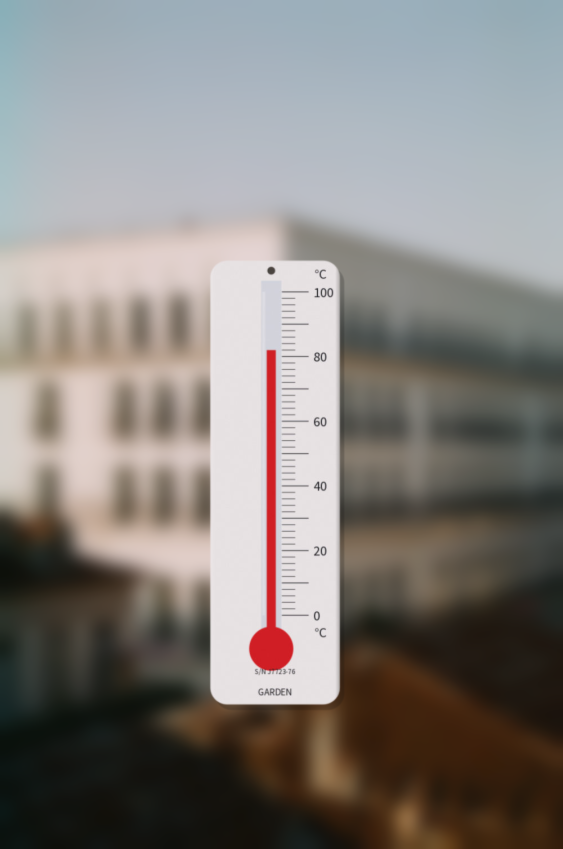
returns 82°C
